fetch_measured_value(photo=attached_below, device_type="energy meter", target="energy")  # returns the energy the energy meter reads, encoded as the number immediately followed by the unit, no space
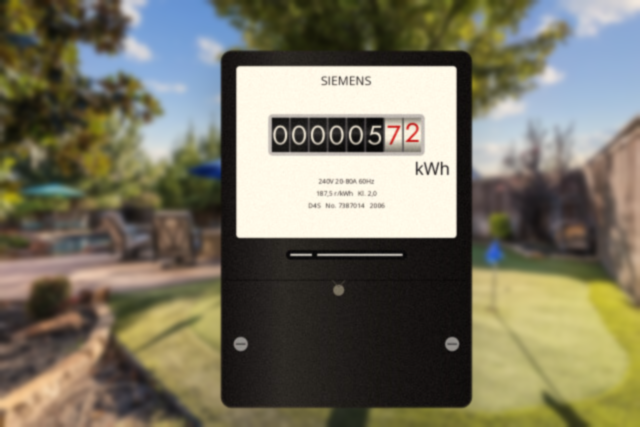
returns 5.72kWh
